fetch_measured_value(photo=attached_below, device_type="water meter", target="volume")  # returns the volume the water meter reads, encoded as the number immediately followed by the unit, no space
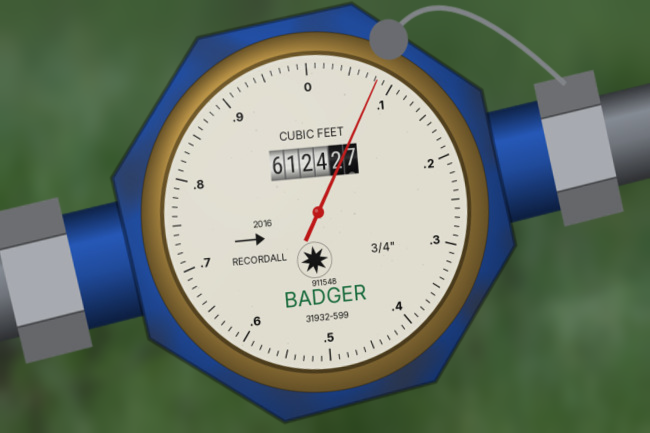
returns 612427.08ft³
